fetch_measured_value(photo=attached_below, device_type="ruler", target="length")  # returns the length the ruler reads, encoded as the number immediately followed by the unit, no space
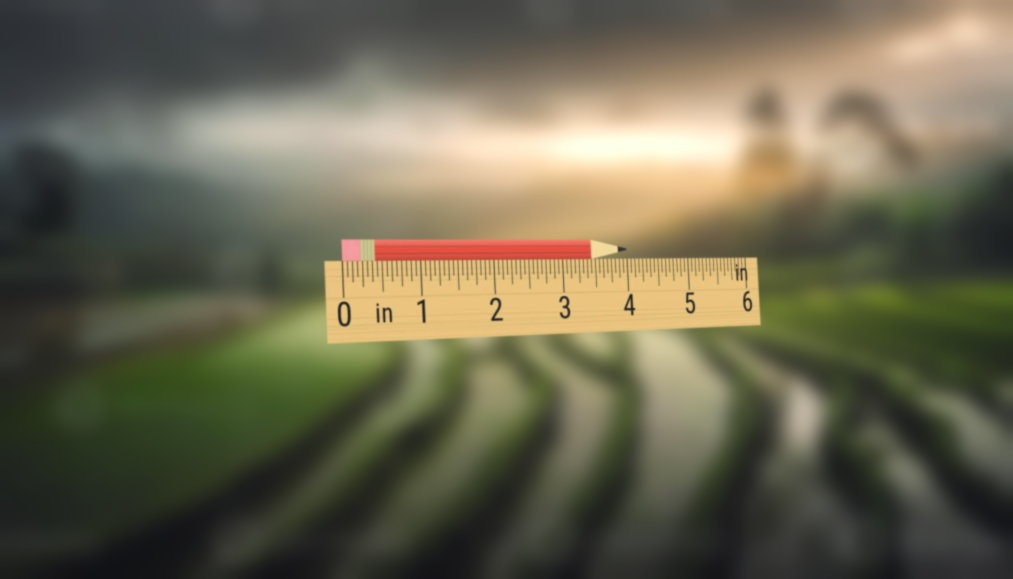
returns 4in
